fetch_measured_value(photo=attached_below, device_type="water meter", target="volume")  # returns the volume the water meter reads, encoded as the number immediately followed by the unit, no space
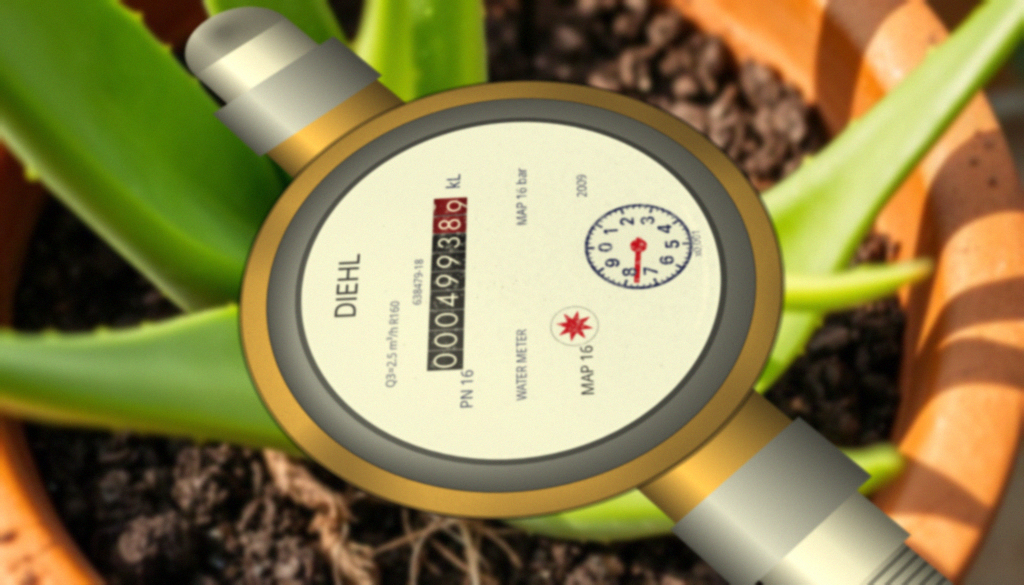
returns 4993.887kL
